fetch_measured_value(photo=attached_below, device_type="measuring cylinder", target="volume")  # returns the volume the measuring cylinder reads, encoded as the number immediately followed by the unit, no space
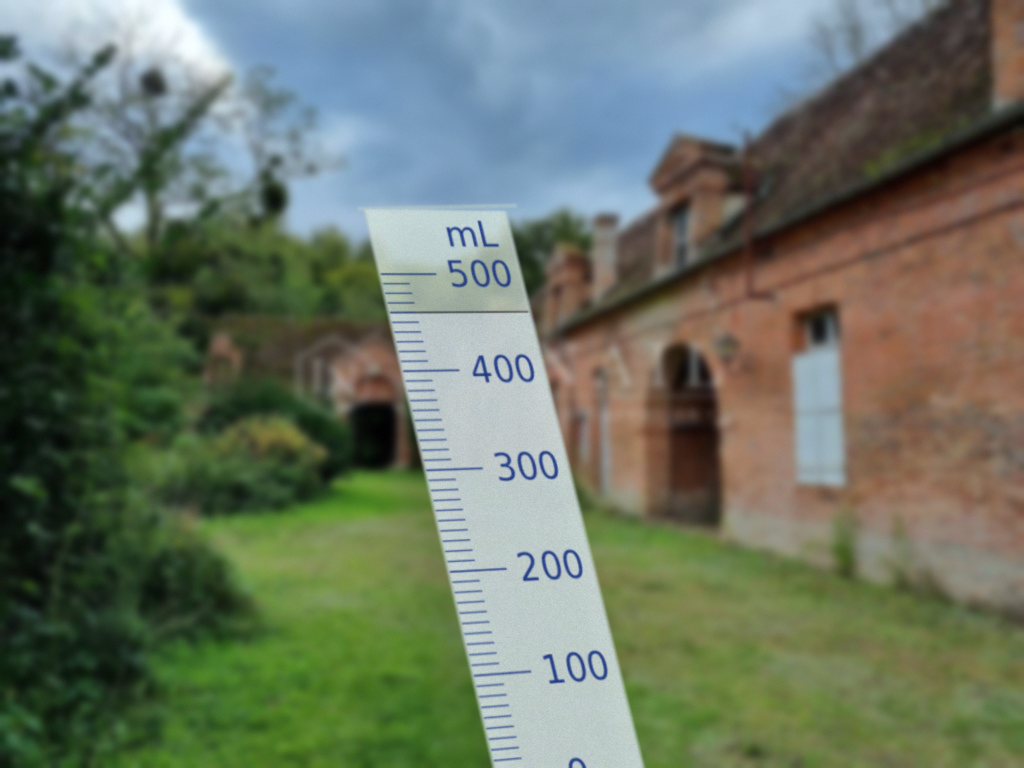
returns 460mL
